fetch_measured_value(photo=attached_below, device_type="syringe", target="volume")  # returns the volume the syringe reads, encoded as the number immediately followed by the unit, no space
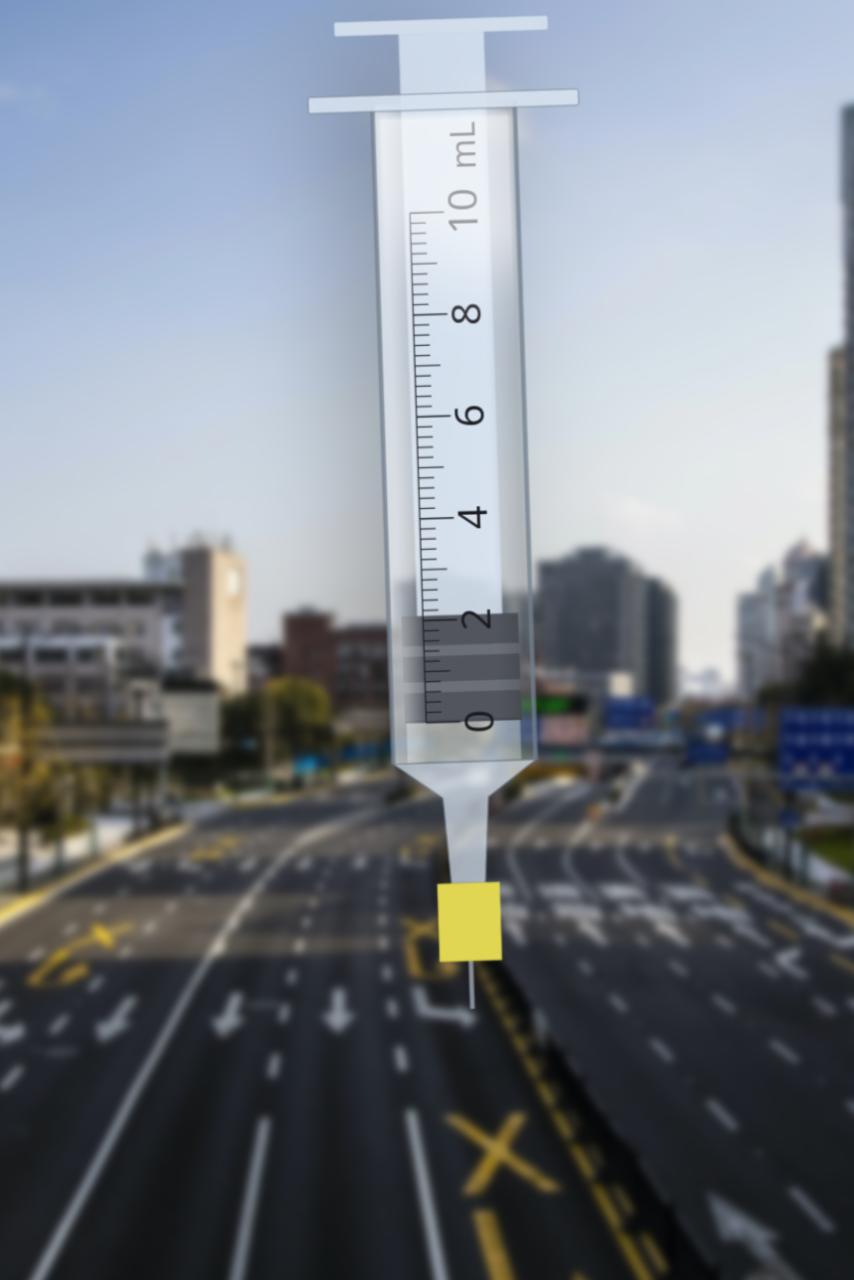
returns 0mL
